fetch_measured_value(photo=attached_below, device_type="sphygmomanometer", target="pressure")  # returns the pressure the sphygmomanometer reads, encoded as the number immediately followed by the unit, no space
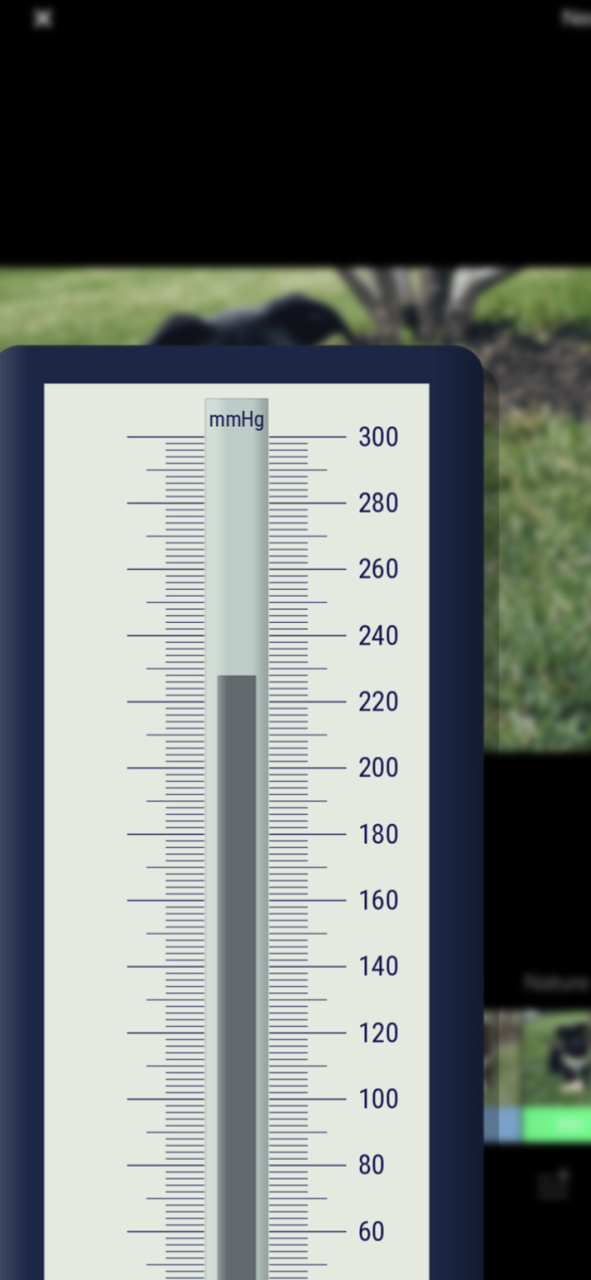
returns 228mmHg
